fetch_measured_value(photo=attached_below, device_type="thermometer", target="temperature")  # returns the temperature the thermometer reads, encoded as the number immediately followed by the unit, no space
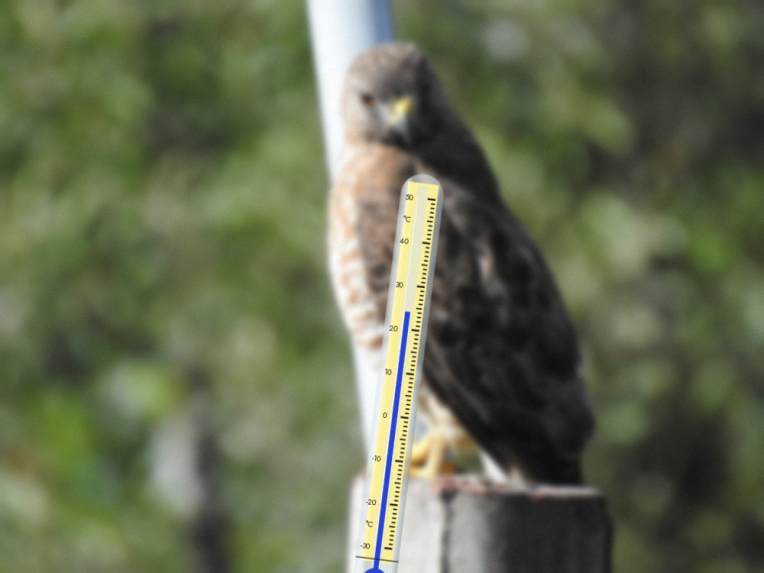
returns 24°C
